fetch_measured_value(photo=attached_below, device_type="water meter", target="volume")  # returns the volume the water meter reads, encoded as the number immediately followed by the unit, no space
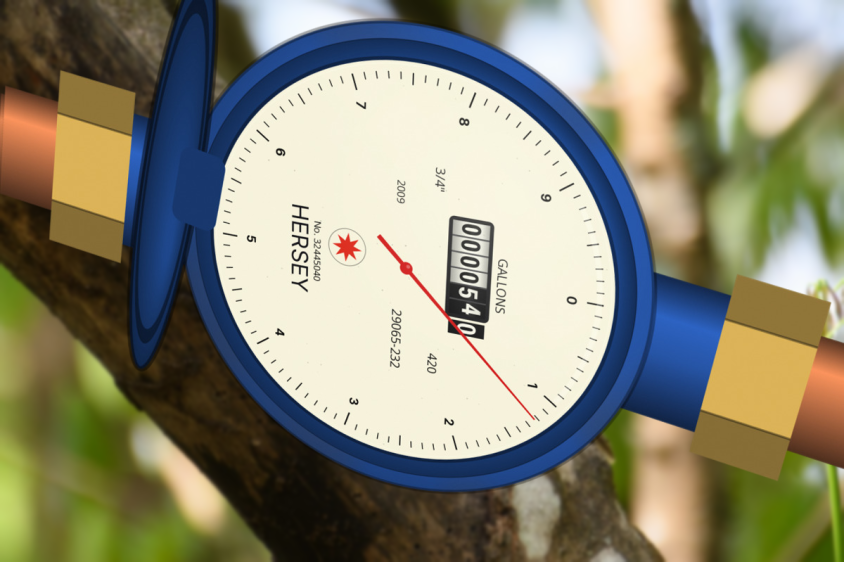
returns 541.2gal
